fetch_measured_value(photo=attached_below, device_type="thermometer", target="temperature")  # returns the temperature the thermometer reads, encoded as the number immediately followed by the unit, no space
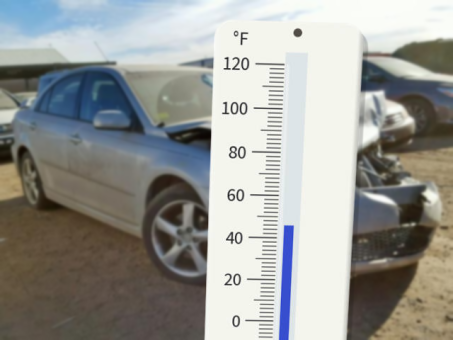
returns 46°F
